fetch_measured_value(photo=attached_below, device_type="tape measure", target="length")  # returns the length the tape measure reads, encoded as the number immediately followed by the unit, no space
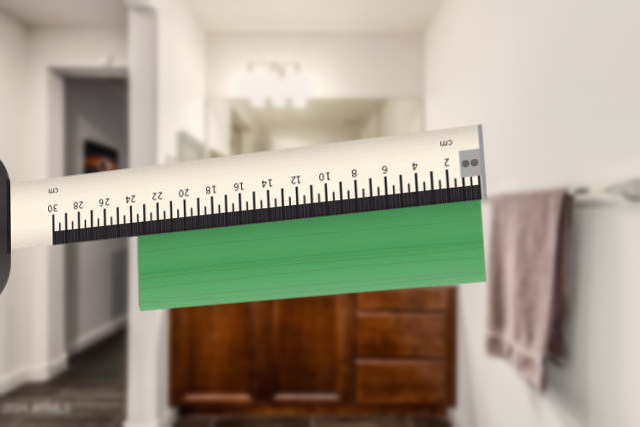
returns 23.5cm
